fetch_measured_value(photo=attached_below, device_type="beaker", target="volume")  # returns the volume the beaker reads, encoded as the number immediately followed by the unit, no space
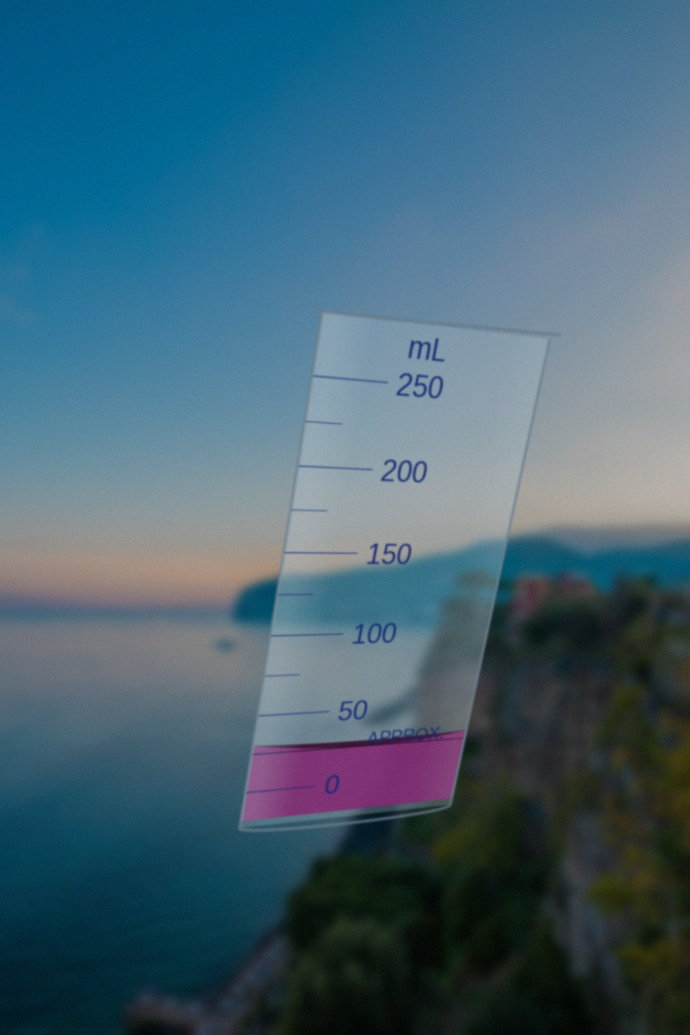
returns 25mL
